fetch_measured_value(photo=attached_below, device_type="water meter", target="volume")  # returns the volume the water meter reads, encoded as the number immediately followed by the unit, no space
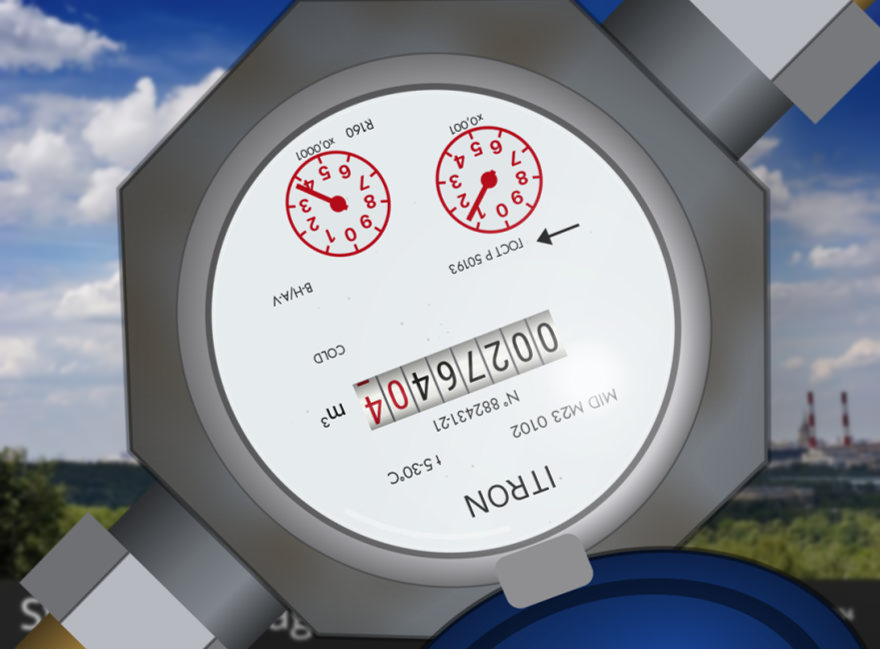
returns 2764.0413m³
